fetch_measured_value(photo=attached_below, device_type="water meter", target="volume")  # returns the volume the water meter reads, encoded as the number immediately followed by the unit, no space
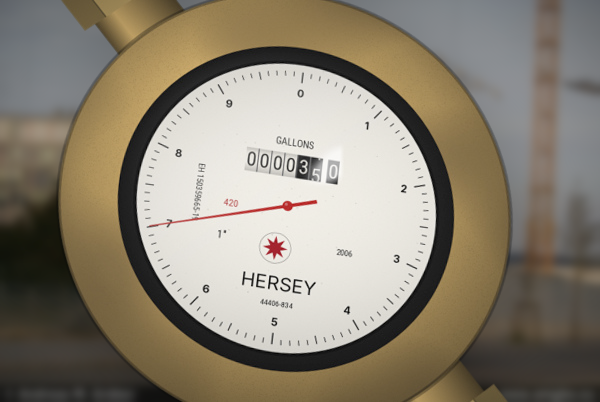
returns 347.0gal
